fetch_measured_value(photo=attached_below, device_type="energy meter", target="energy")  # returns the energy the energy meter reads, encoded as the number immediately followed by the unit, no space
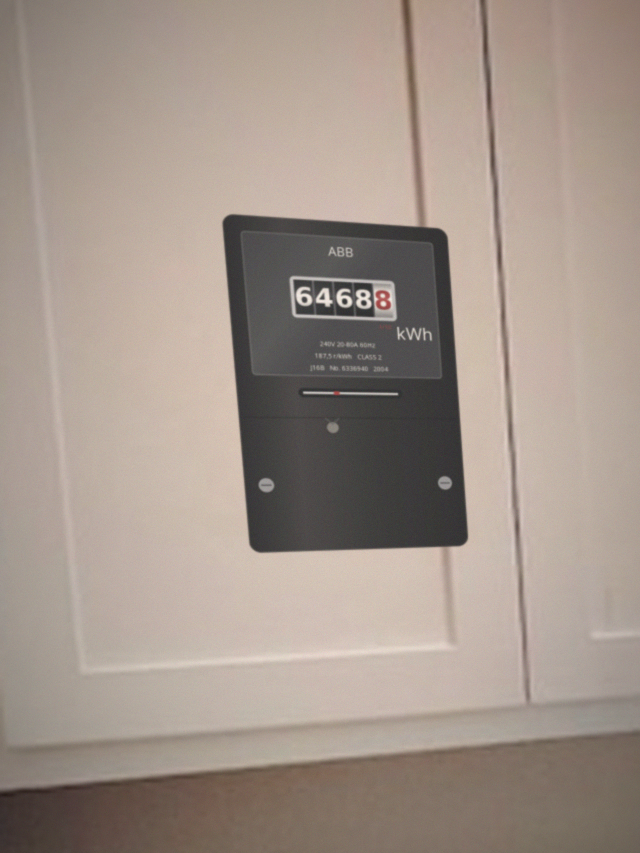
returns 6468.8kWh
